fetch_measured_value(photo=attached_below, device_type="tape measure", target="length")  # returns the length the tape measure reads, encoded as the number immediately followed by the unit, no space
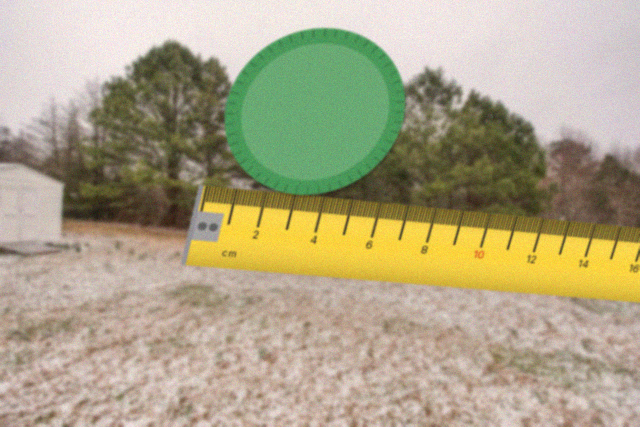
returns 6cm
